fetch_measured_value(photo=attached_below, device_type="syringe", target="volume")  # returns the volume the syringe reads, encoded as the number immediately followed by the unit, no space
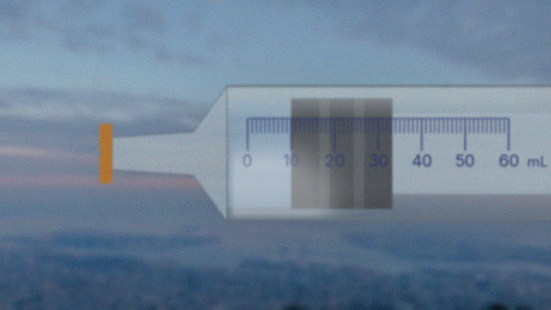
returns 10mL
